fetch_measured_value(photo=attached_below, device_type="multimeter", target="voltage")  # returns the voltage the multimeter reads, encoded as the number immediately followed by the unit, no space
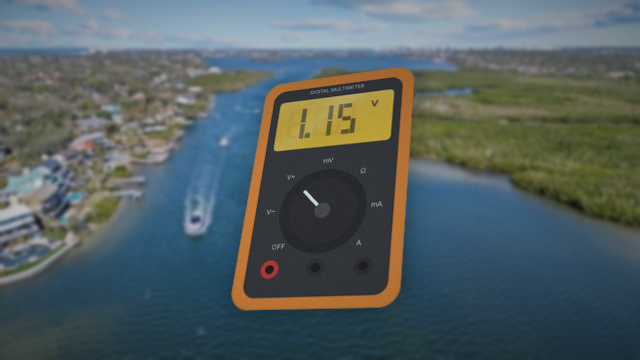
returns 1.15V
